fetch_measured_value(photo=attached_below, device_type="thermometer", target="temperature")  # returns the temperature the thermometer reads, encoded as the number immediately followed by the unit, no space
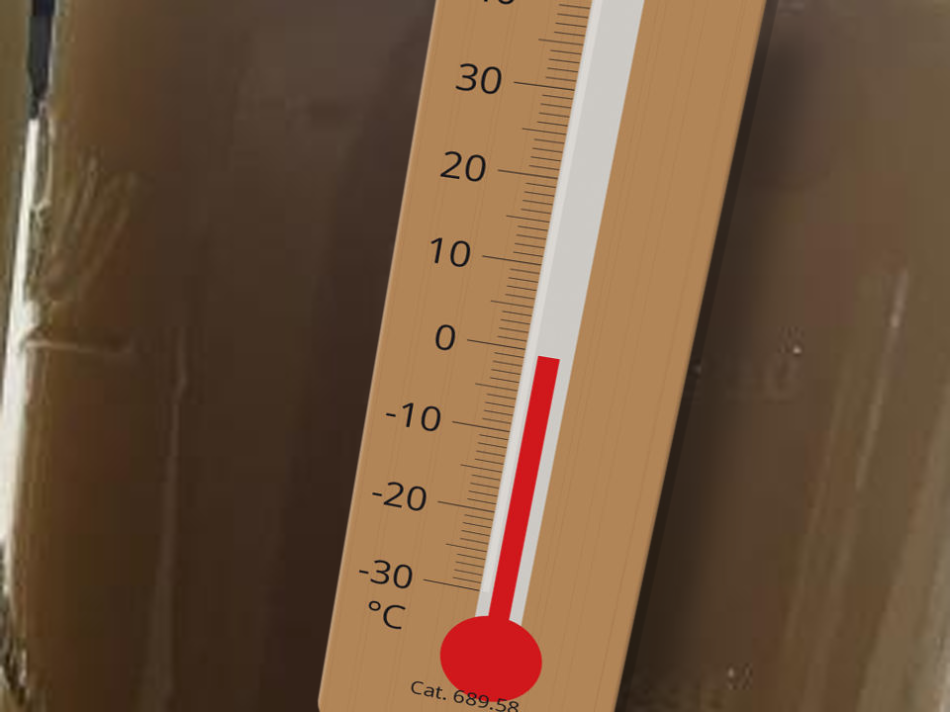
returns -0.5°C
